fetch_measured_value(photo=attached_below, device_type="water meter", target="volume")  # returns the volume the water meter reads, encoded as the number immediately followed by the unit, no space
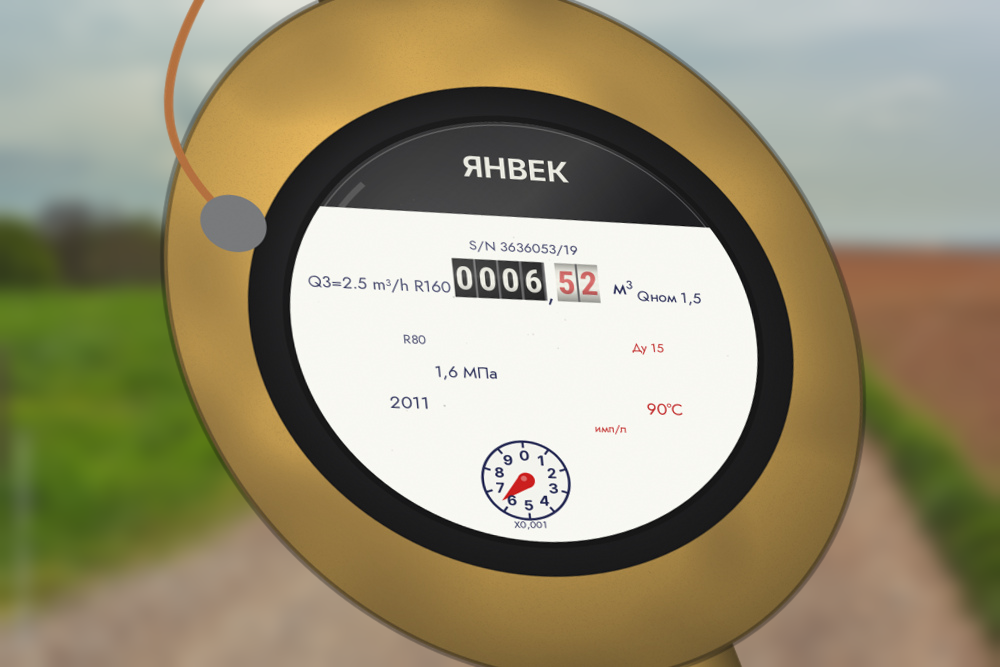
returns 6.526m³
